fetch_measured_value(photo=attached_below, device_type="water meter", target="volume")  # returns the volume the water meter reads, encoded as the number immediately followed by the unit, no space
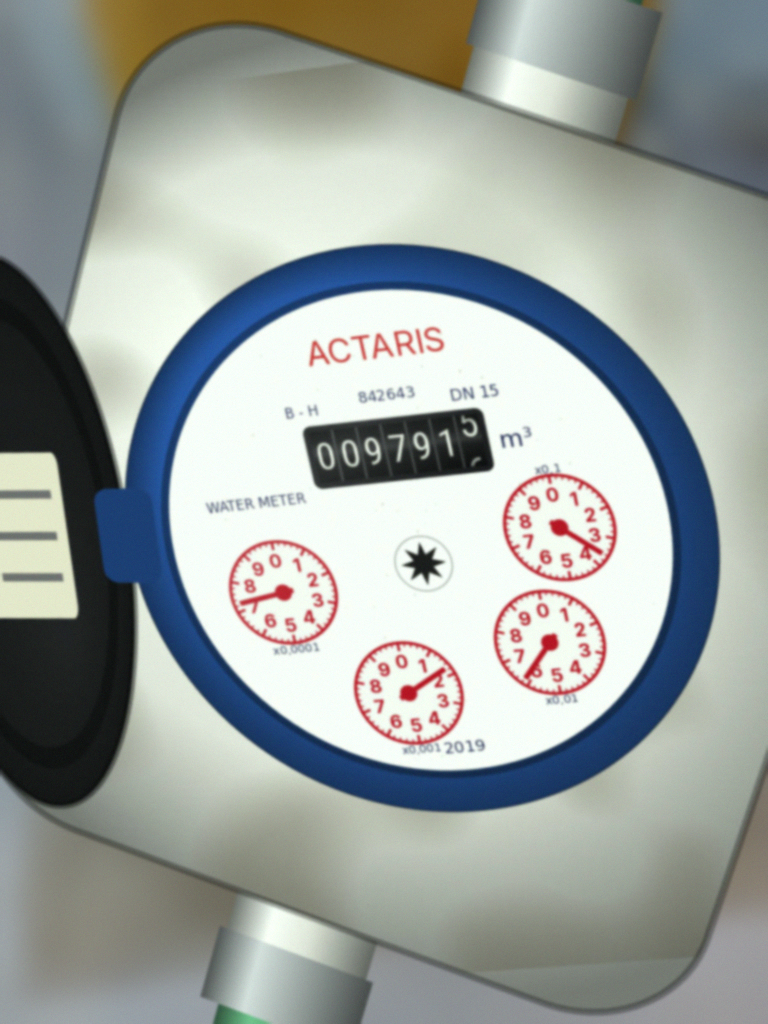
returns 97915.3617m³
